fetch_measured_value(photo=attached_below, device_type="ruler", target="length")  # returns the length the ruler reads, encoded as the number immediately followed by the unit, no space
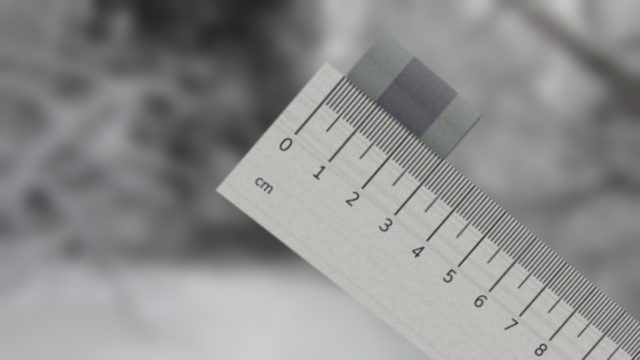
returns 3cm
